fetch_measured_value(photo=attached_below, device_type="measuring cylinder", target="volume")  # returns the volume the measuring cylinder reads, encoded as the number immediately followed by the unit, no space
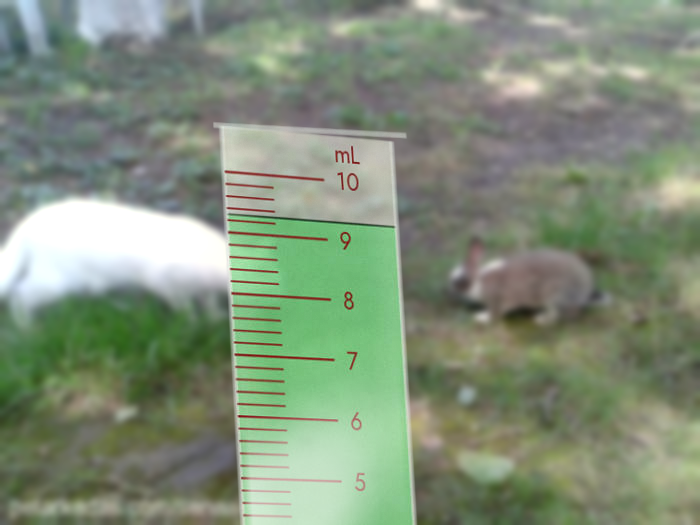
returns 9.3mL
